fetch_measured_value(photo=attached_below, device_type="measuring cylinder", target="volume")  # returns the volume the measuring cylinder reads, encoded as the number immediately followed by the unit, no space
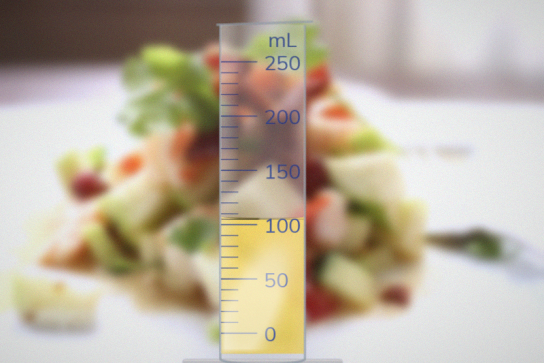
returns 105mL
